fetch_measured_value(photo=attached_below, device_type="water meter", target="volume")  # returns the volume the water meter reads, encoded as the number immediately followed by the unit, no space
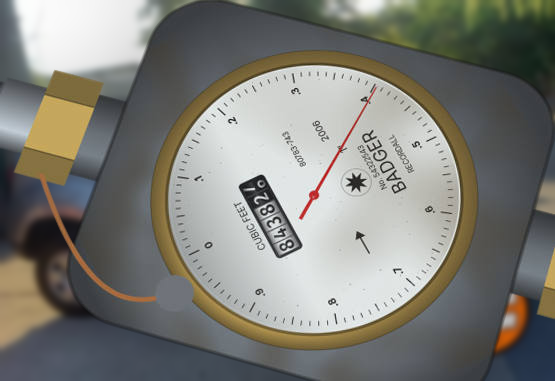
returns 843827.40ft³
